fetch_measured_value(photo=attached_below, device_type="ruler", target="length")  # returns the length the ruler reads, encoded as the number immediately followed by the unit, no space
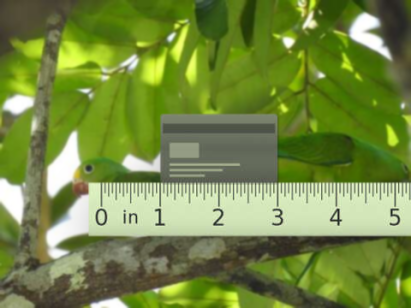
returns 2in
